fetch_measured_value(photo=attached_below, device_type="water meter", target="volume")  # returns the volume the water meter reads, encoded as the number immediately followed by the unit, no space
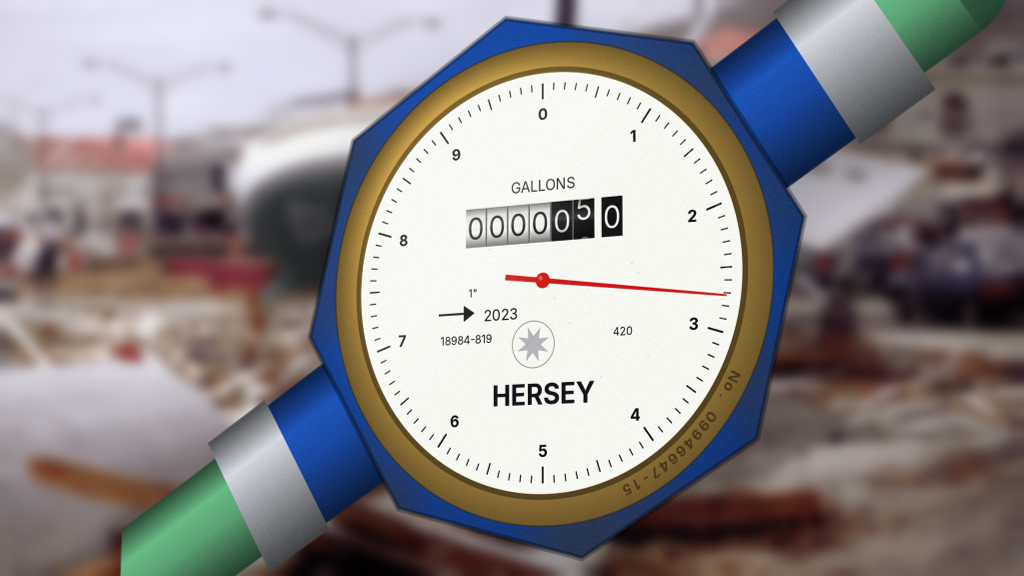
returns 52.7gal
